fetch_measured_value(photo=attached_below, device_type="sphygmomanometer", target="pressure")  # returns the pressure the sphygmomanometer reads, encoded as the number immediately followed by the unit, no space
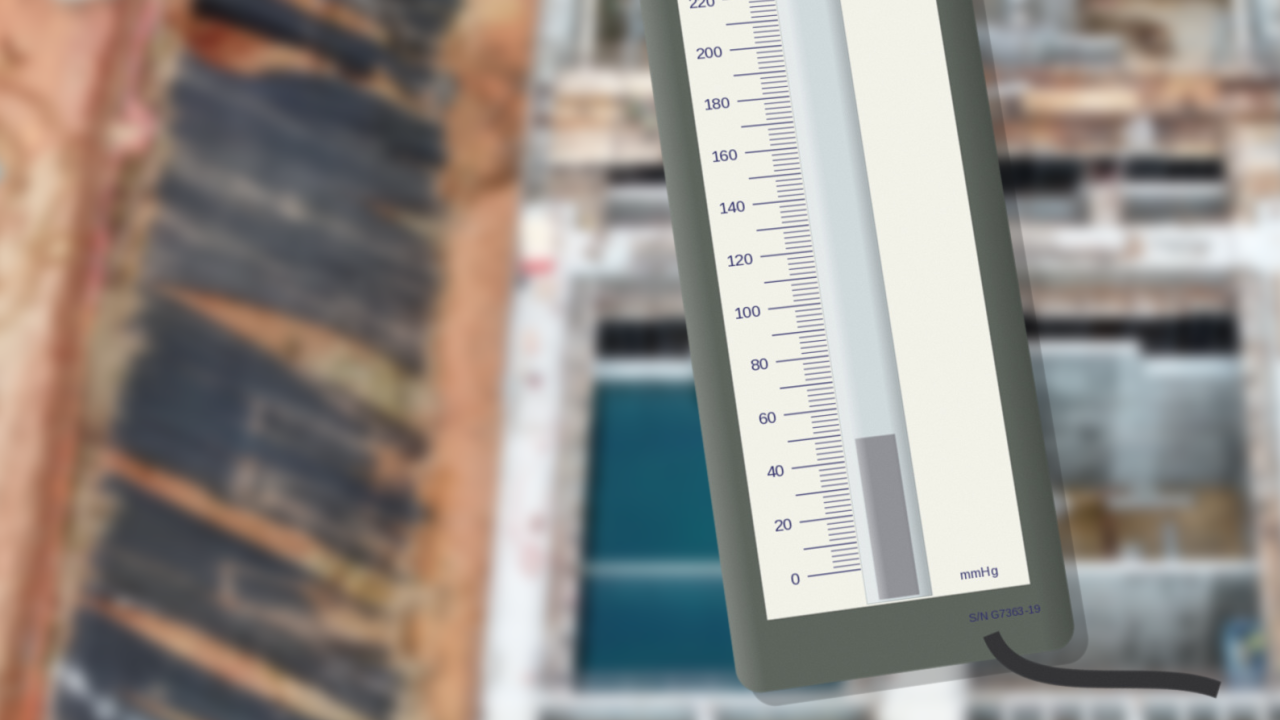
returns 48mmHg
